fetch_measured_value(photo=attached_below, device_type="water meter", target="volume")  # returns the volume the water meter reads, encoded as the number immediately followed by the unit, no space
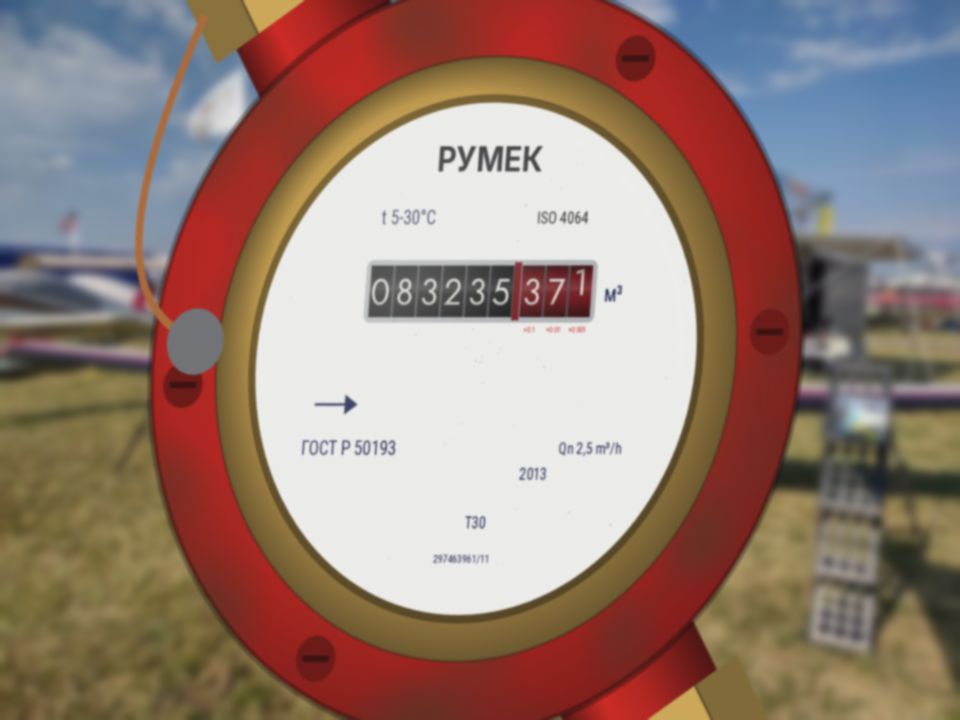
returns 83235.371m³
